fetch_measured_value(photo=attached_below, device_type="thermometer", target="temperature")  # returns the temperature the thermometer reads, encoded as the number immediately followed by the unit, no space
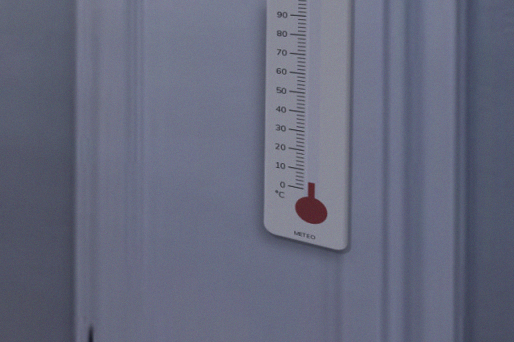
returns 4°C
